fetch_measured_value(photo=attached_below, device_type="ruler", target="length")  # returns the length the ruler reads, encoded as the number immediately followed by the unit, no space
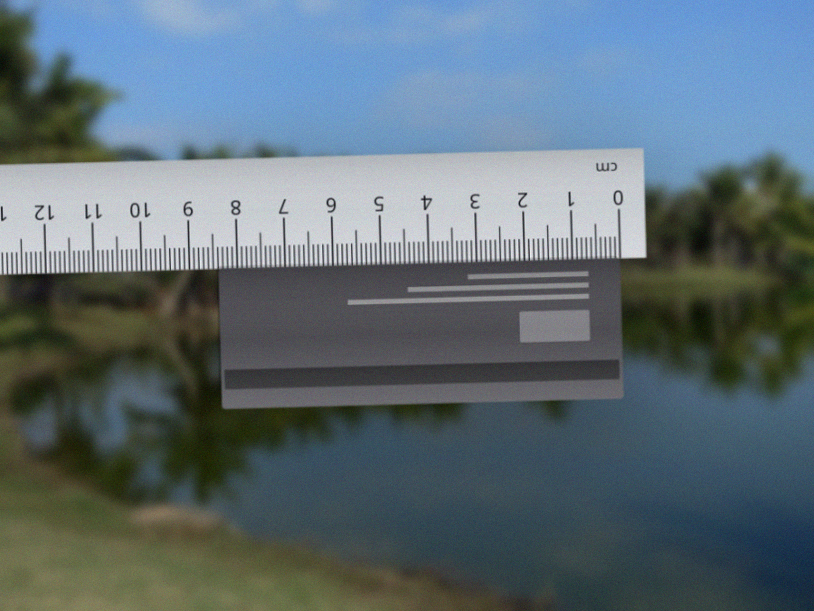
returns 8.4cm
